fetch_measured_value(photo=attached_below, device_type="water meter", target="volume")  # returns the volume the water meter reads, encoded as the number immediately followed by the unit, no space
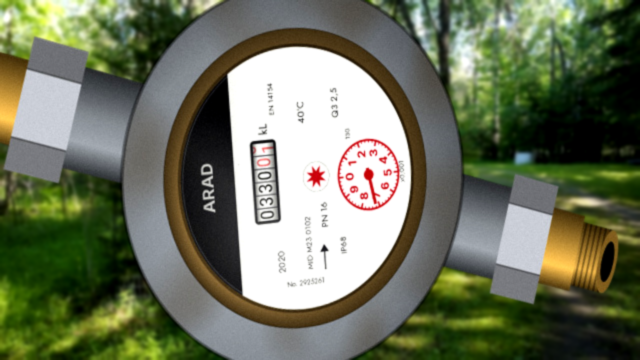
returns 330.007kL
